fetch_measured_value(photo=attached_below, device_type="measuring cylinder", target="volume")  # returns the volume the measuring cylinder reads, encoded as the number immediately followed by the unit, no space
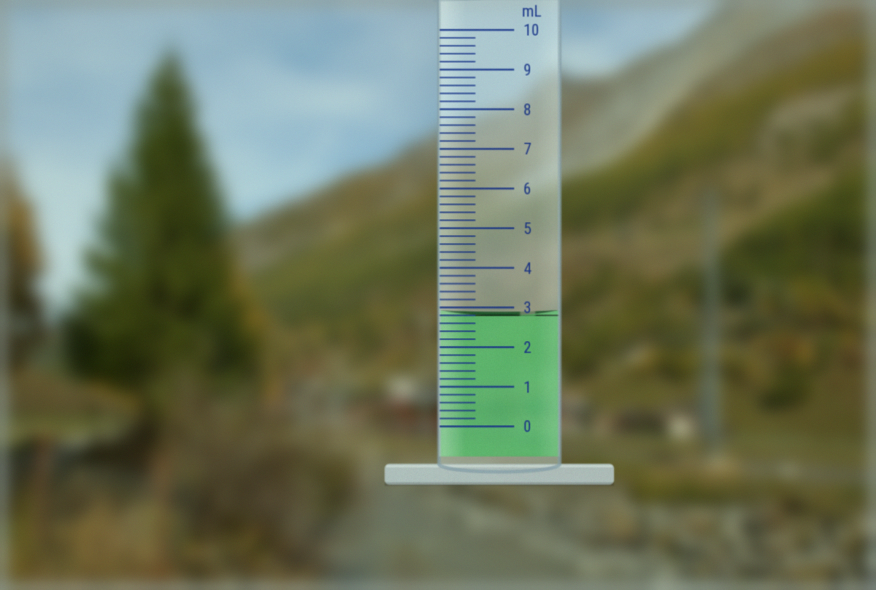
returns 2.8mL
